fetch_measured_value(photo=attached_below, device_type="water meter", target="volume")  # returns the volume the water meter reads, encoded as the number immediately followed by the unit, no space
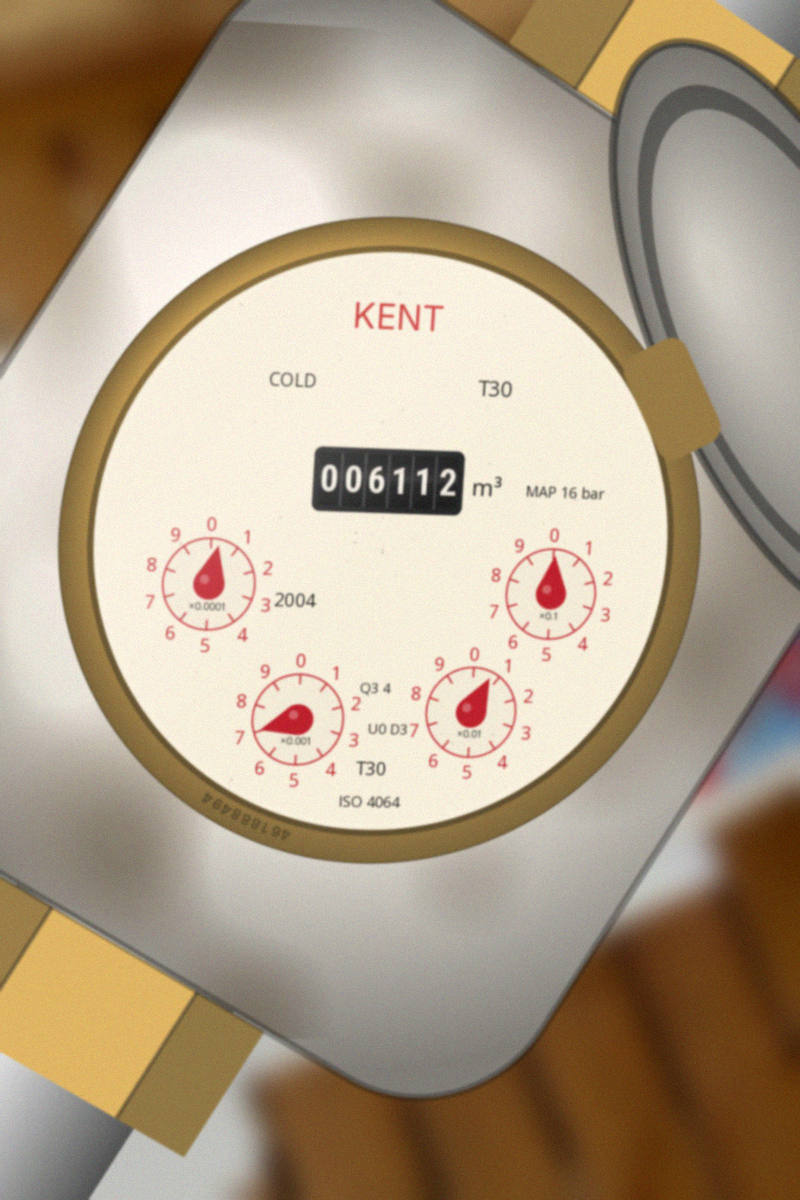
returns 6112.0070m³
